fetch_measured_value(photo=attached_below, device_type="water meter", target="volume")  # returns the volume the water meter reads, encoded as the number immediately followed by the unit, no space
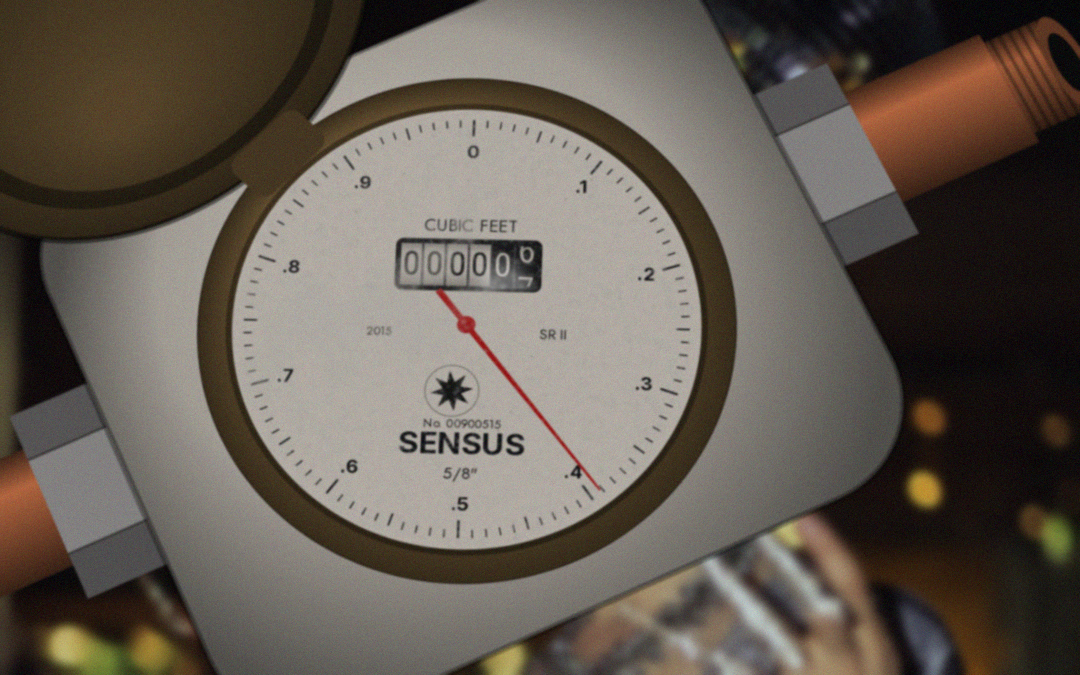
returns 6.39ft³
